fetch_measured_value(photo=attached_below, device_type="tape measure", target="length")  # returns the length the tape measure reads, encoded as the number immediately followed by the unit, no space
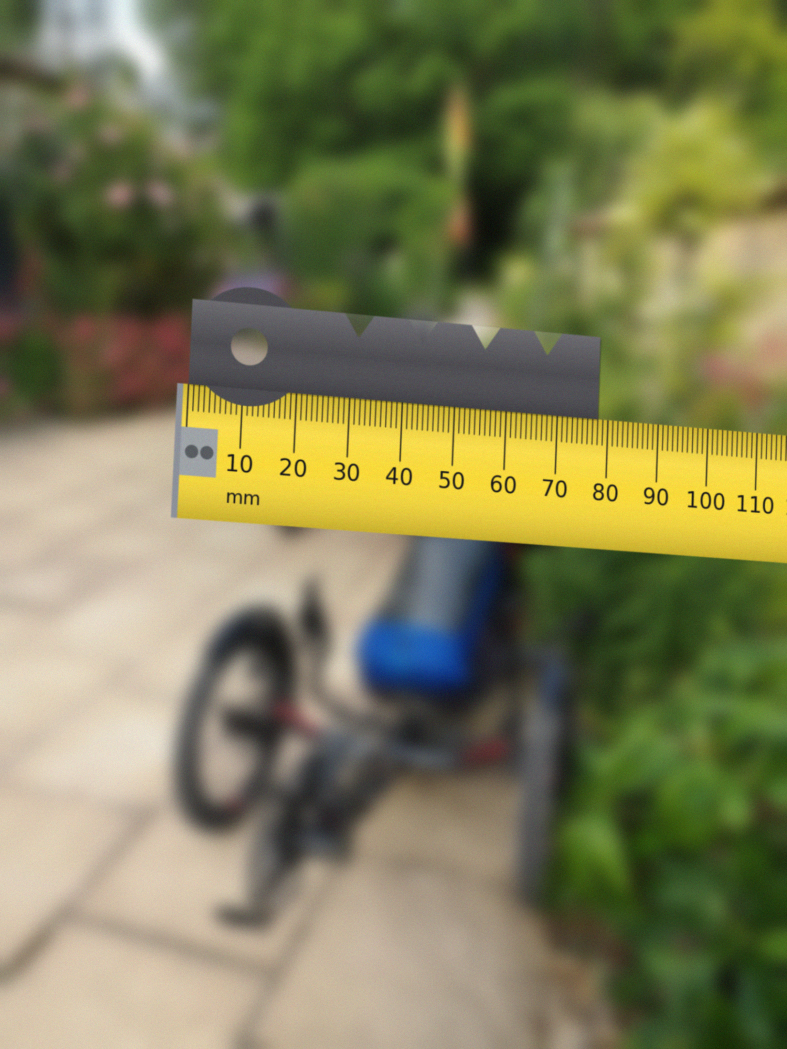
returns 78mm
